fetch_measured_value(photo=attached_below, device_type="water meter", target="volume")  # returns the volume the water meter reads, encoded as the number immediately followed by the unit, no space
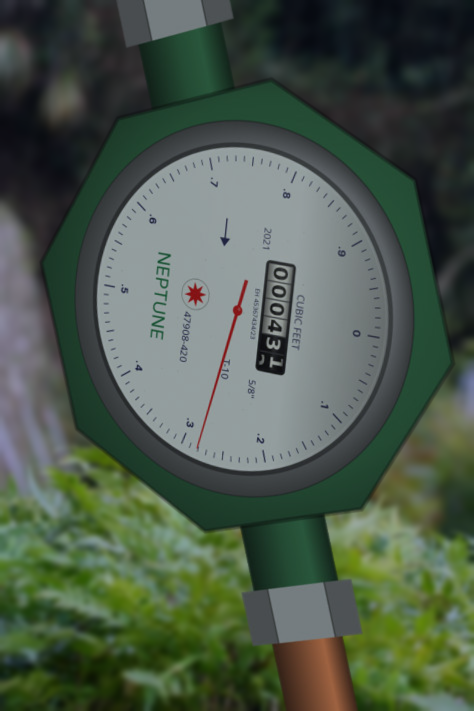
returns 431.28ft³
